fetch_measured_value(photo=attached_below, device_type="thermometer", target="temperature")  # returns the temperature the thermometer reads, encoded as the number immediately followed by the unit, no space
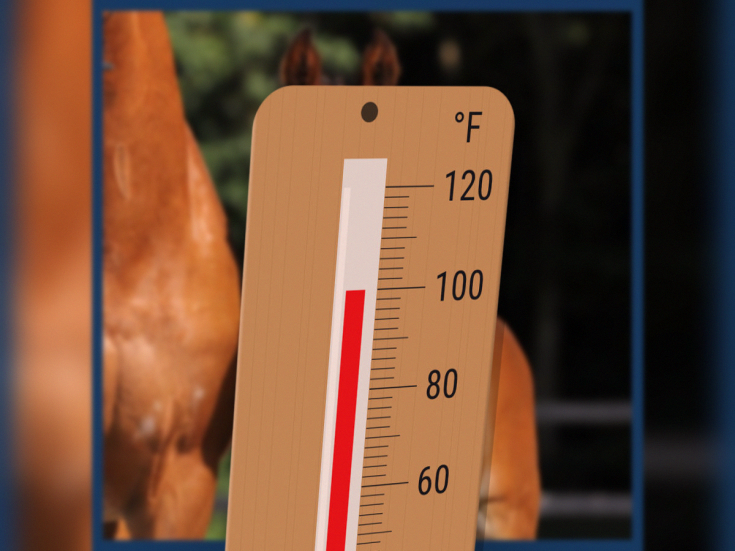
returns 100°F
